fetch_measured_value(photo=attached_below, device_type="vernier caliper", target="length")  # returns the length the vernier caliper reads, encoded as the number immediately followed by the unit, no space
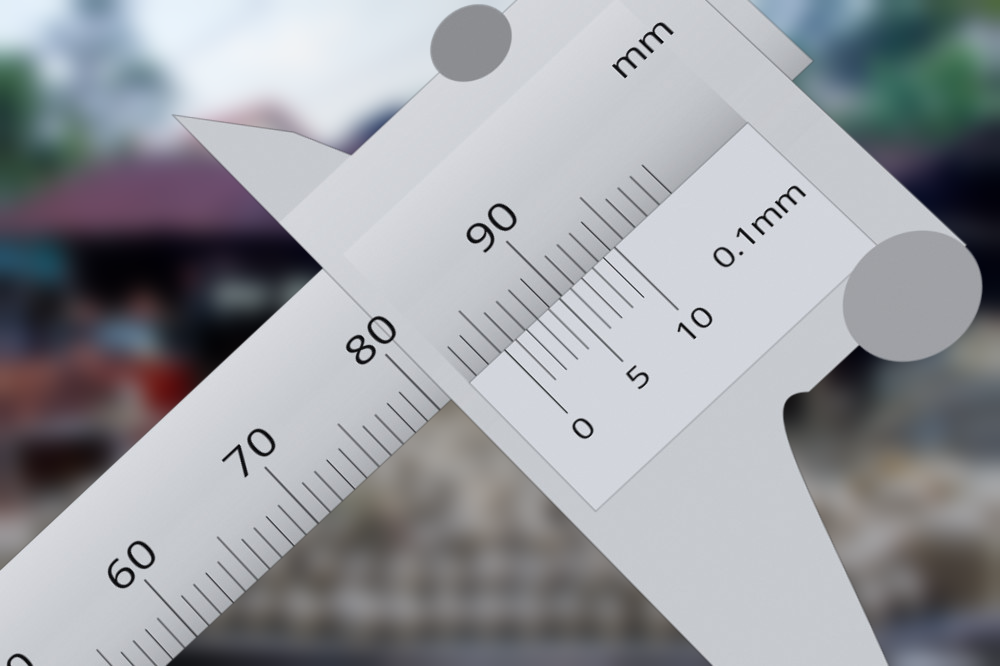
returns 85.3mm
